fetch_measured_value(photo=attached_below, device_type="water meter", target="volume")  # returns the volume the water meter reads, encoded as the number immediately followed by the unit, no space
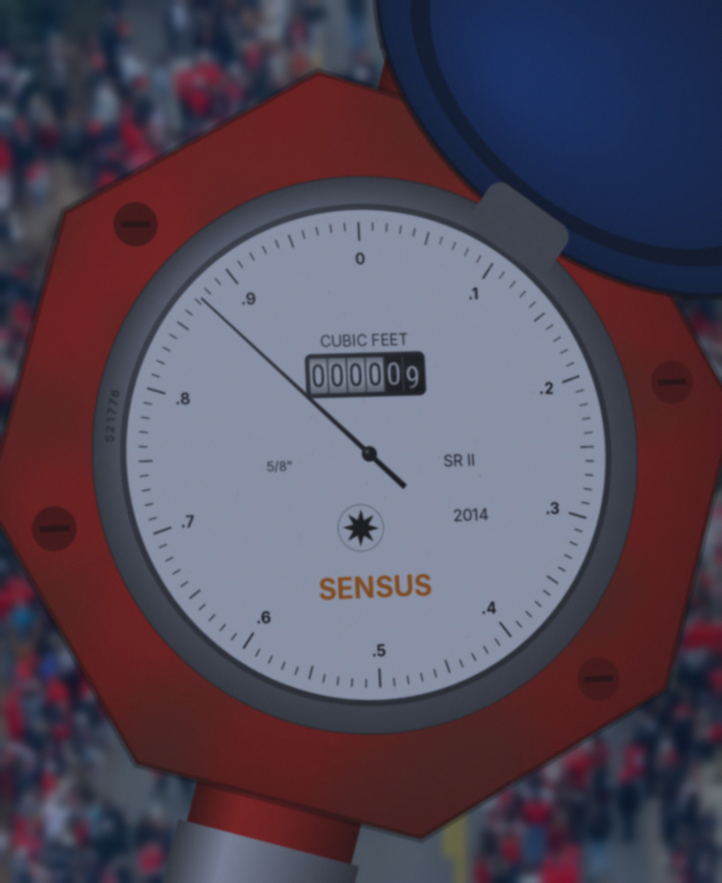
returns 8.87ft³
